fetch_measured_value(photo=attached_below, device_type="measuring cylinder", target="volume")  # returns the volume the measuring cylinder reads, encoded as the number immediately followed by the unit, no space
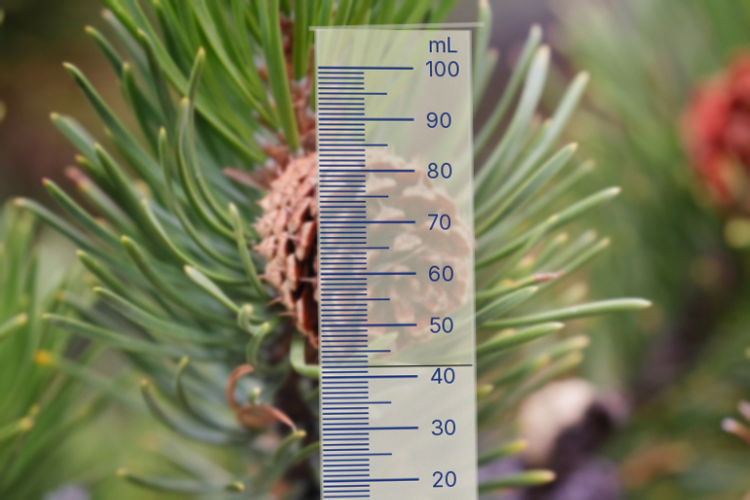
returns 42mL
